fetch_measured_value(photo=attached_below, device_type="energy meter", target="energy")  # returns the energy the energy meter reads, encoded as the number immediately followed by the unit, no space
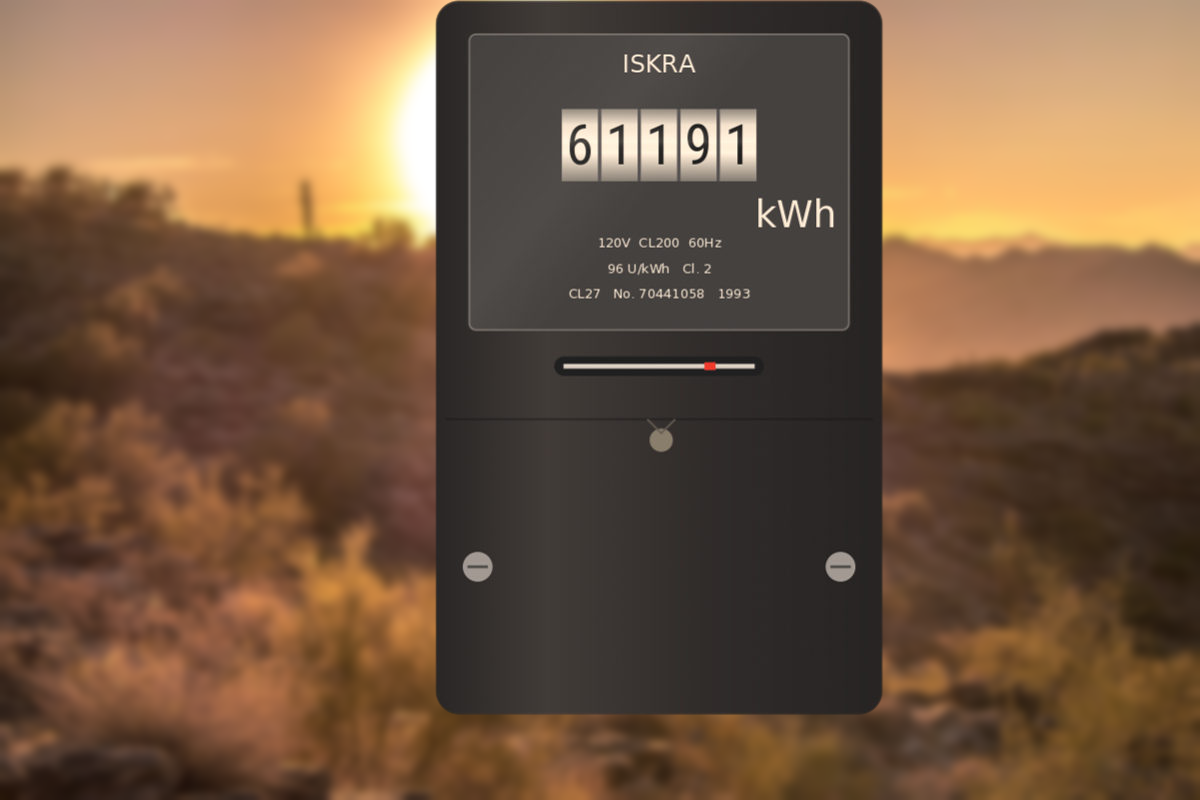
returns 61191kWh
